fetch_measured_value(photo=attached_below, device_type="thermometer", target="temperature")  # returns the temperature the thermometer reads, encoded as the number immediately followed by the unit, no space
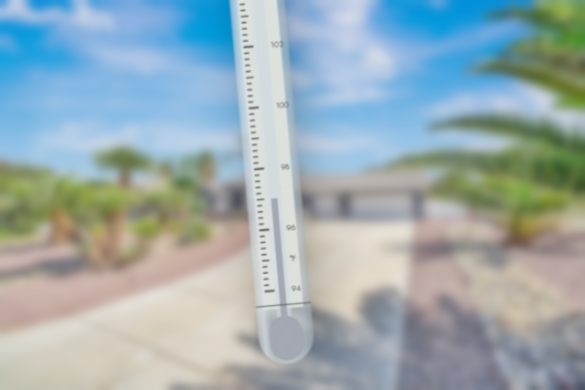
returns 97°F
